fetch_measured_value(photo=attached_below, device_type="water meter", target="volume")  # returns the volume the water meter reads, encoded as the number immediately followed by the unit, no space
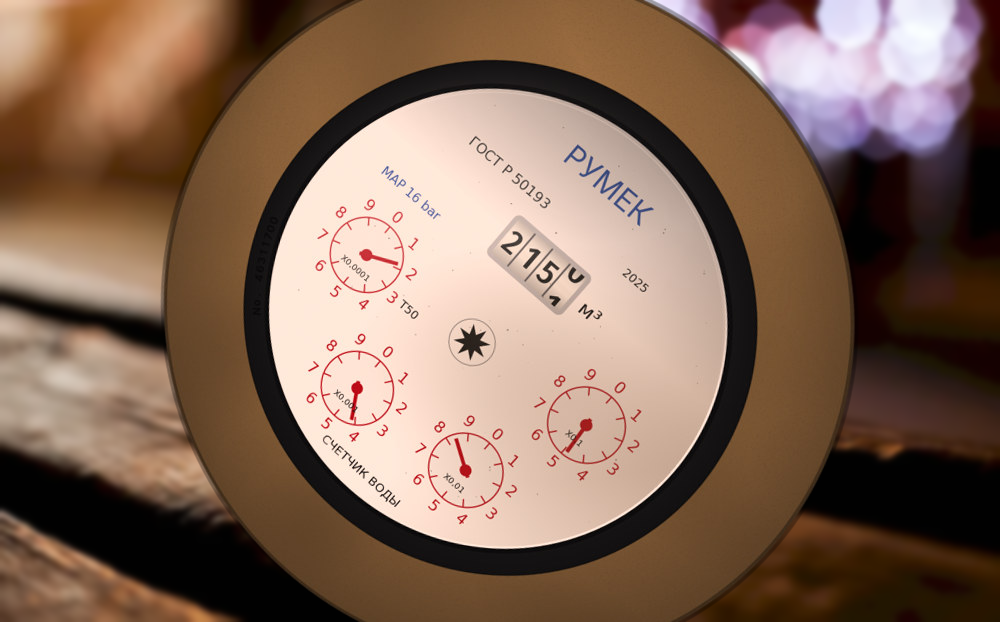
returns 2150.4841m³
